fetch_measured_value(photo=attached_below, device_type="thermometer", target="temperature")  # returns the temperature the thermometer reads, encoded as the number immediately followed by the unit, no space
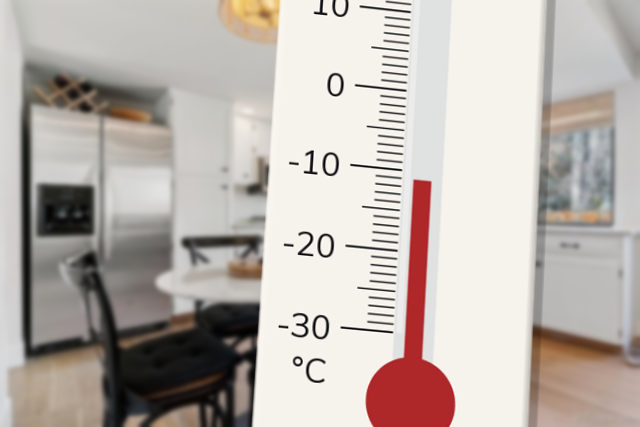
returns -11°C
